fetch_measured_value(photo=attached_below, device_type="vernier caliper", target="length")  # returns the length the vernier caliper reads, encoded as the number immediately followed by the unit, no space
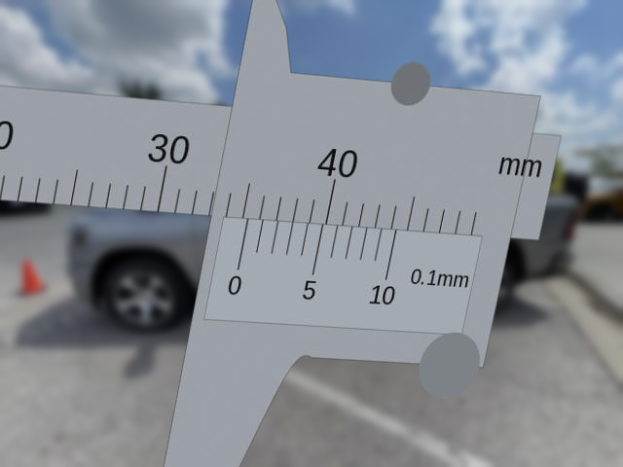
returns 35.3mm
